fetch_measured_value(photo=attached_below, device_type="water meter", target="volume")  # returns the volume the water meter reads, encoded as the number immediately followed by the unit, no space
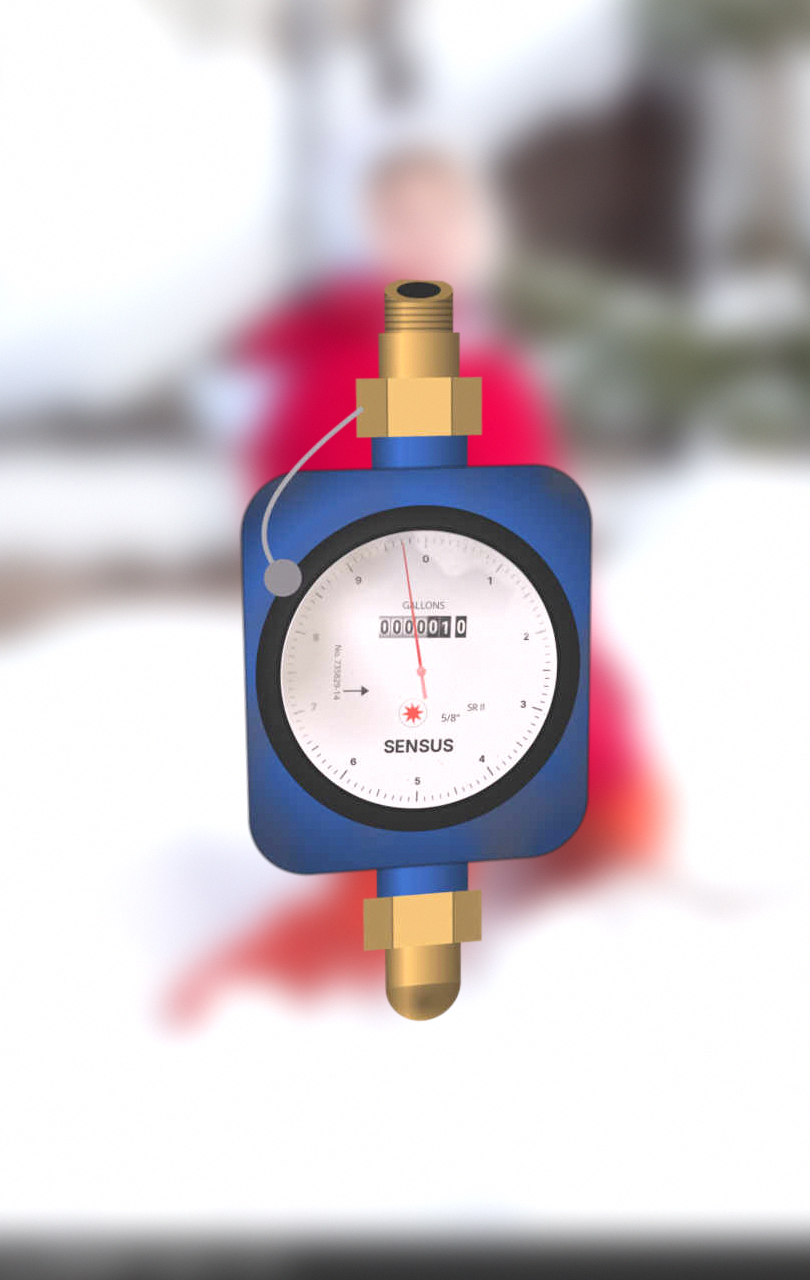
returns 9.7gal
